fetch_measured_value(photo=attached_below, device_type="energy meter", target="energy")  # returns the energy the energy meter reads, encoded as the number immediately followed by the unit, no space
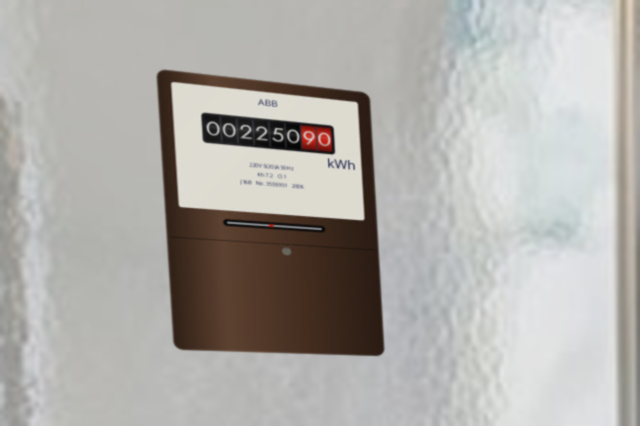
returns 2250.90kWh
